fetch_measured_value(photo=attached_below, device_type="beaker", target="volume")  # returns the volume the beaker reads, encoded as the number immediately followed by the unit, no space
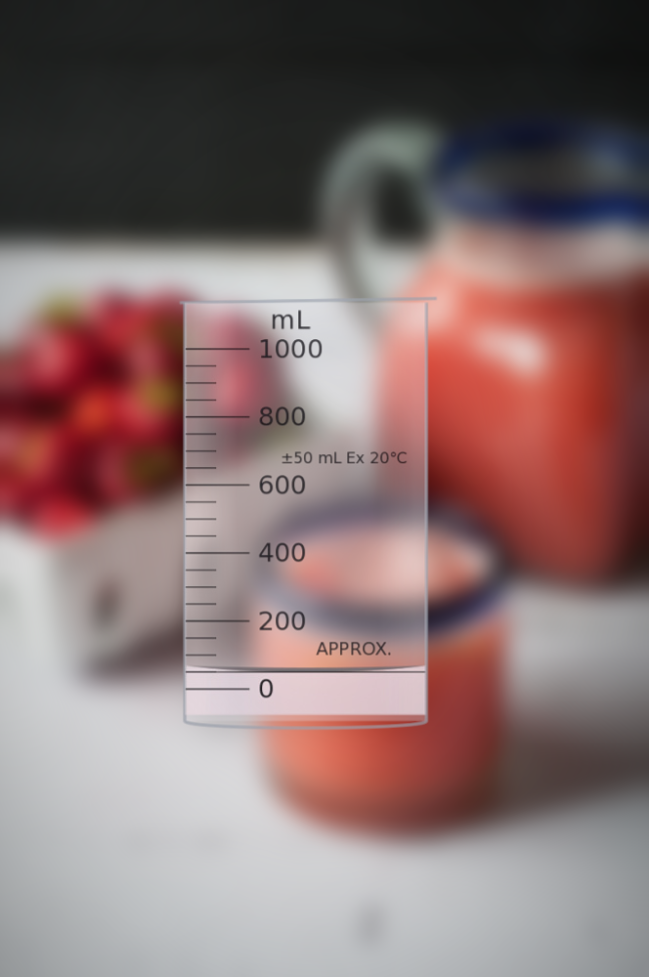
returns 50mL
